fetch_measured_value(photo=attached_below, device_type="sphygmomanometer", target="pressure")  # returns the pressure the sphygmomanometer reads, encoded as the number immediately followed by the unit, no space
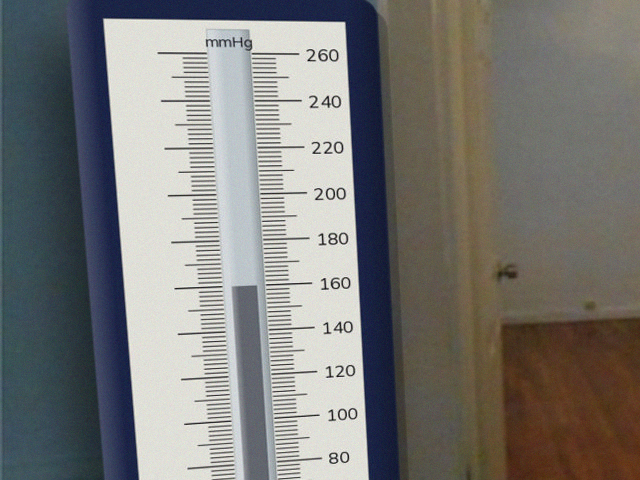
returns 160mmHg
